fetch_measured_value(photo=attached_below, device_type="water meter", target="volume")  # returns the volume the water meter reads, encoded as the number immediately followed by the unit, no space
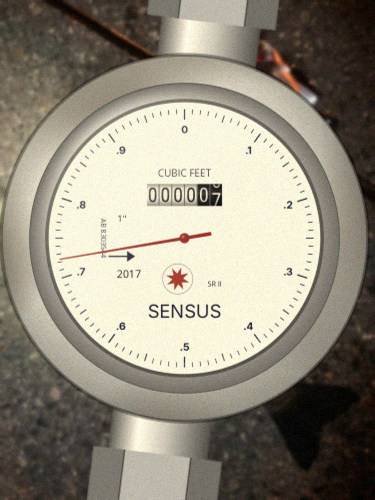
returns 6.72ft³
